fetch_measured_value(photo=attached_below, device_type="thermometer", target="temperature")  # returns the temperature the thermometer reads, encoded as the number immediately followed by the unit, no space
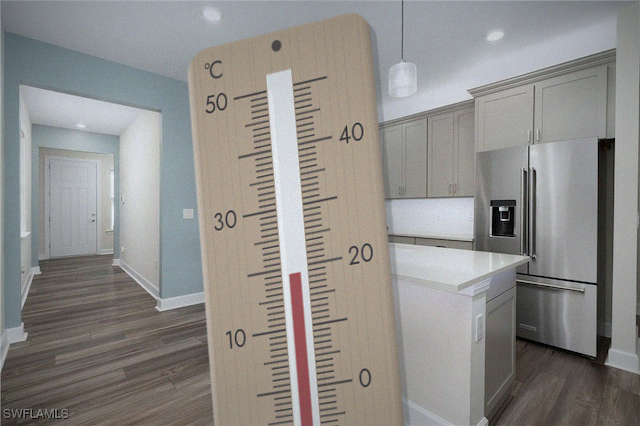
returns 19°C
